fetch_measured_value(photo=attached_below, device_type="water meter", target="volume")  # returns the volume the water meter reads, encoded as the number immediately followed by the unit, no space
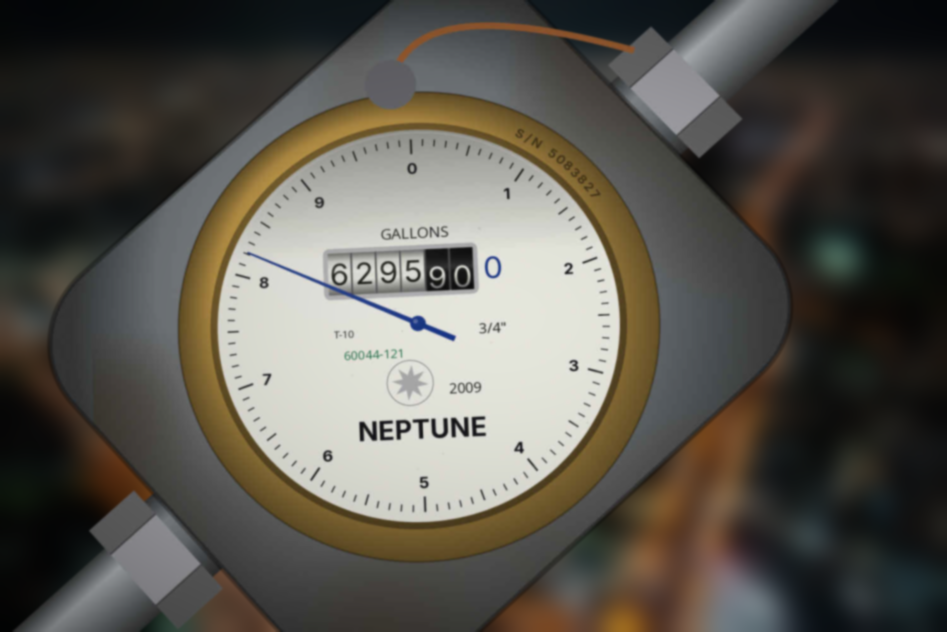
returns 6295898.2gal
